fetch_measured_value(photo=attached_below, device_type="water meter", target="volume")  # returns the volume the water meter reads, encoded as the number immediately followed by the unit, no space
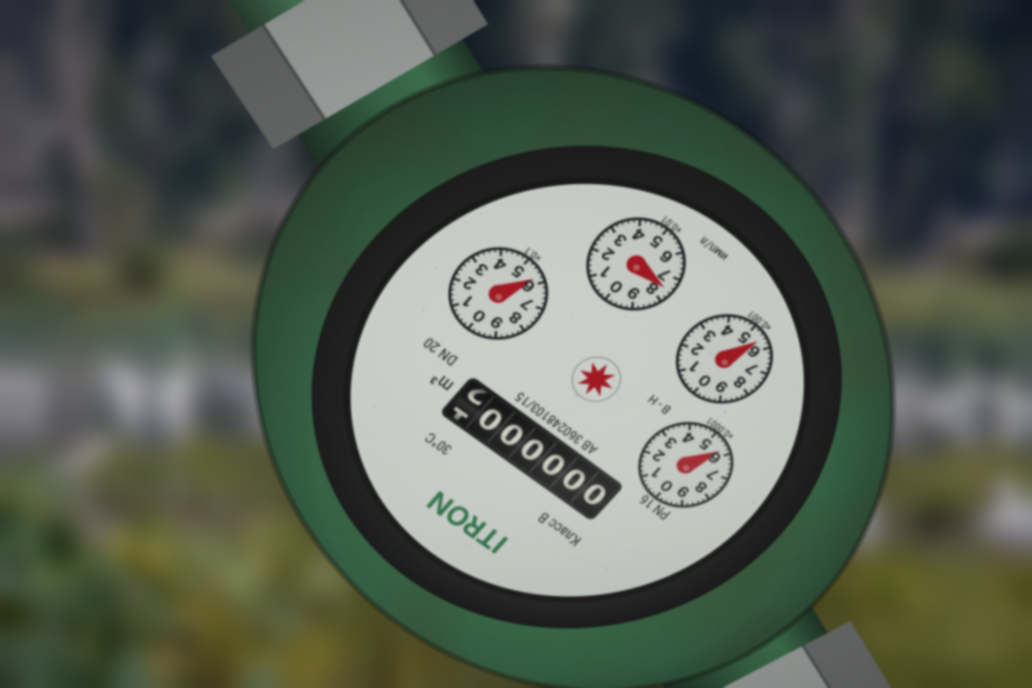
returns 1.5755m³
